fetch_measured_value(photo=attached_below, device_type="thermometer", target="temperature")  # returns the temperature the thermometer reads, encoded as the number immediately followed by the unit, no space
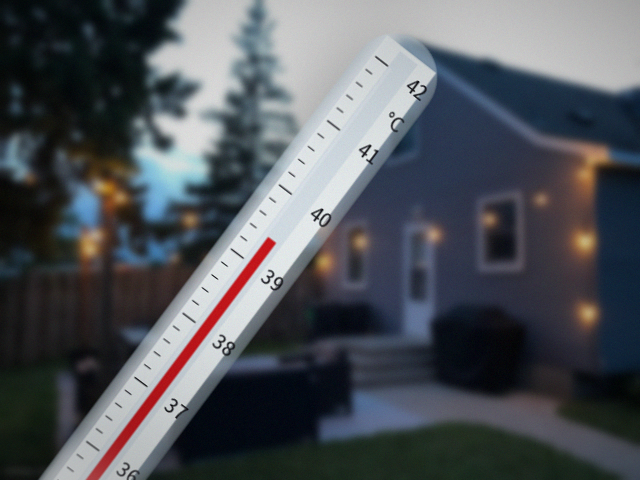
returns 39.4°C
